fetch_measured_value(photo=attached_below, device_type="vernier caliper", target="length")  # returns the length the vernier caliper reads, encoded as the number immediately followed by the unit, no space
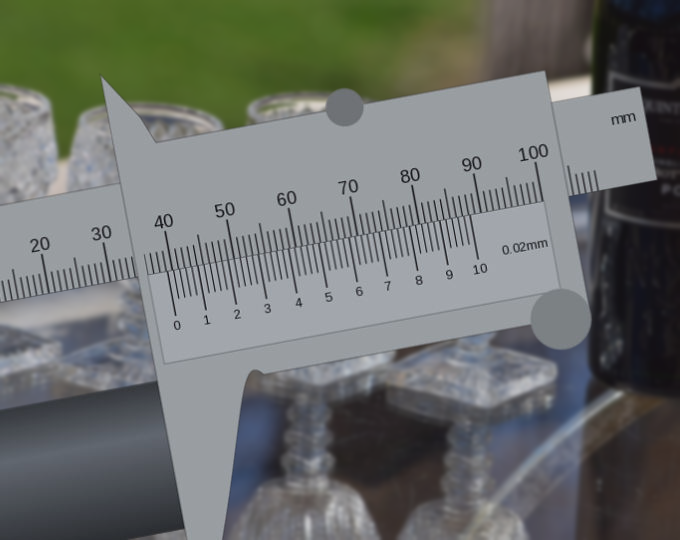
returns 39.2mm
